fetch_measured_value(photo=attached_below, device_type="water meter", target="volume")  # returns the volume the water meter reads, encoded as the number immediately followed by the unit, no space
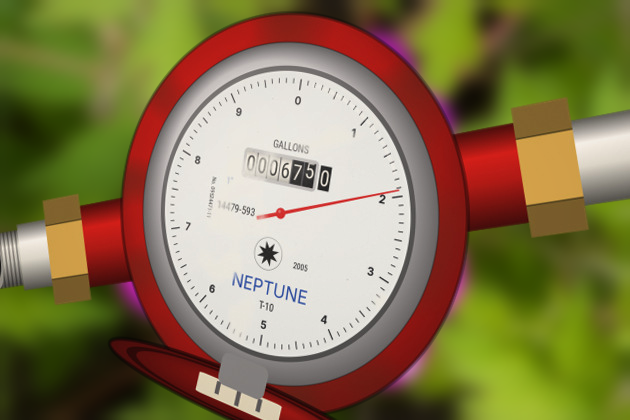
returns 6751.9gal
